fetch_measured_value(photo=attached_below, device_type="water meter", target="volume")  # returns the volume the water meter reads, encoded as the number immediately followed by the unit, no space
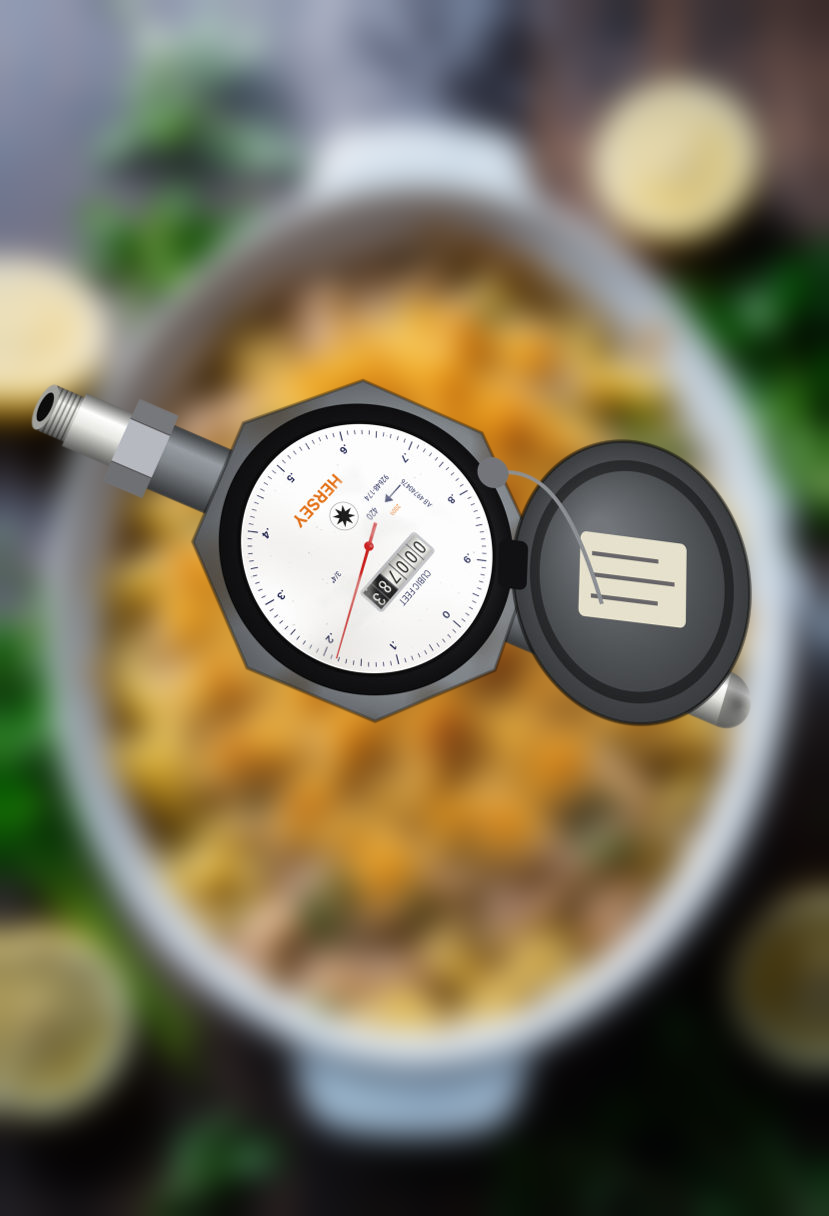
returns 783.18ft³
